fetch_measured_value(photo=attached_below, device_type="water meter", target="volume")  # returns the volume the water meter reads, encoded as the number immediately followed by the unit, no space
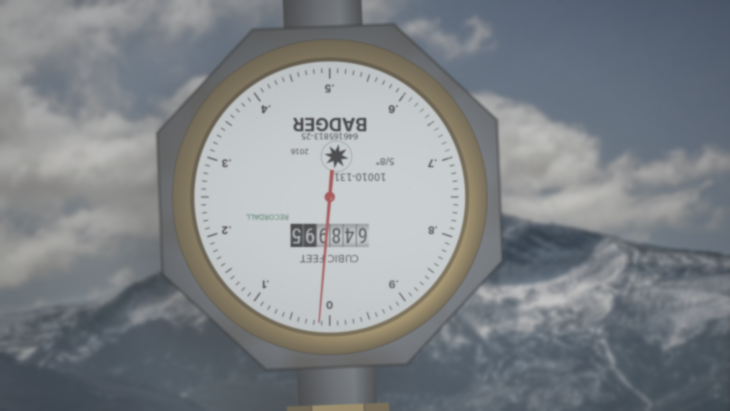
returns 648995.01ft³
